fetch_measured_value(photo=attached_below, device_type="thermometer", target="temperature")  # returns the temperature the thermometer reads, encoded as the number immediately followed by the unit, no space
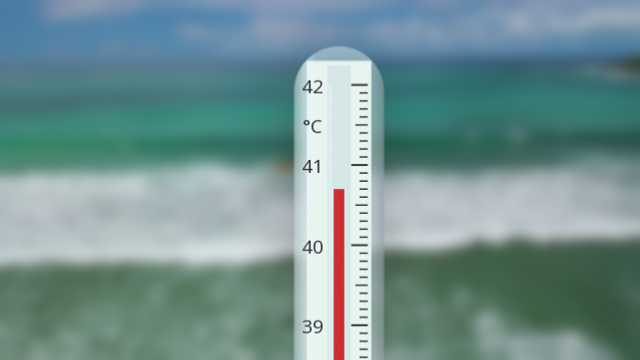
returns 40.7°C
